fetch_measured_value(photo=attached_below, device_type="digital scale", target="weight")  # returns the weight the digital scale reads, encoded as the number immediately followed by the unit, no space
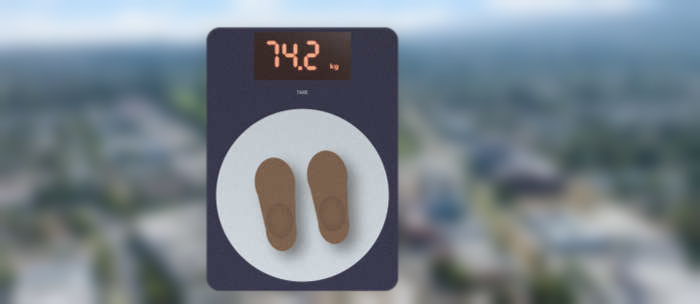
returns 74.2kg
